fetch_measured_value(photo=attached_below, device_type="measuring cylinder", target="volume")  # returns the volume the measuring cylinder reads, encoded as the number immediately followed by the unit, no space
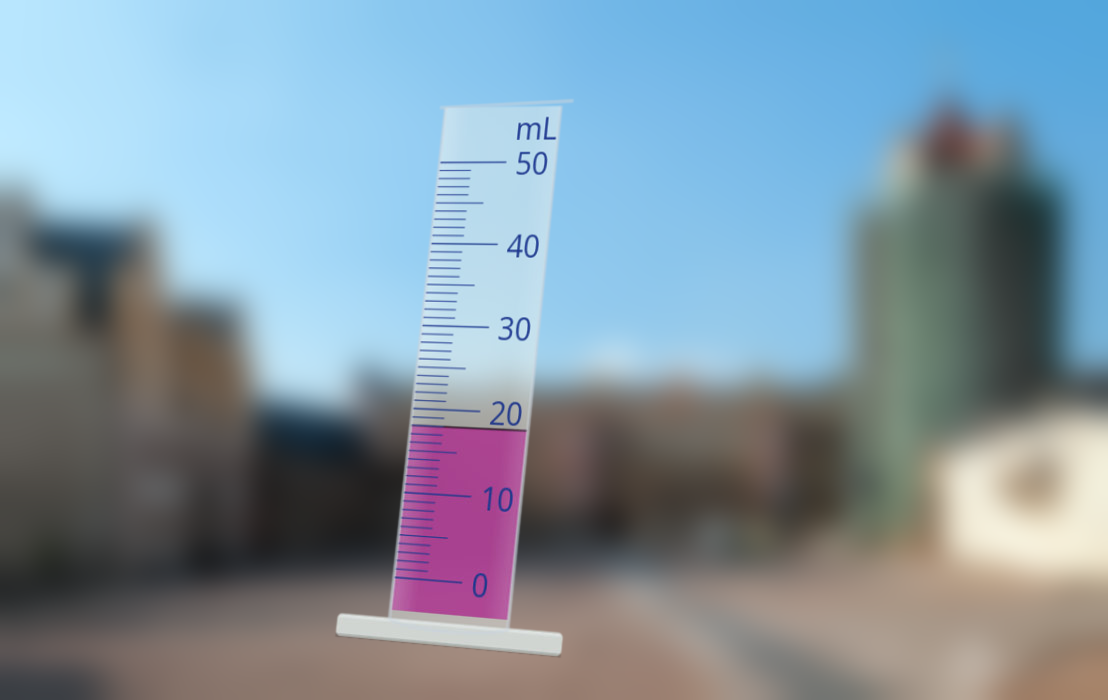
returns 18mL
